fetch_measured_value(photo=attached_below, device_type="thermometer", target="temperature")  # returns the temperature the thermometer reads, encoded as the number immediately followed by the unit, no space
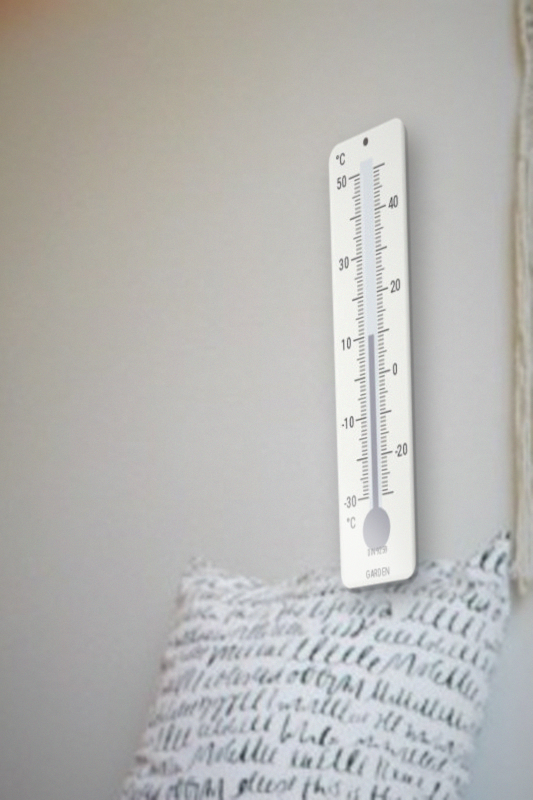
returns 10°C
